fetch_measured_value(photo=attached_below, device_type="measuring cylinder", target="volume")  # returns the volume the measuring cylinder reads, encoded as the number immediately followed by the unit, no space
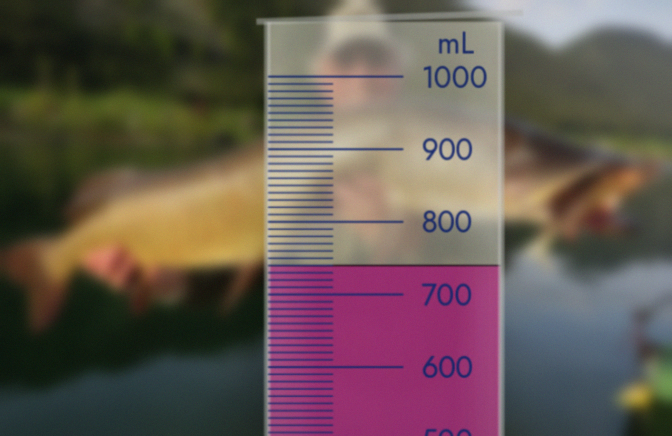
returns 740mL
